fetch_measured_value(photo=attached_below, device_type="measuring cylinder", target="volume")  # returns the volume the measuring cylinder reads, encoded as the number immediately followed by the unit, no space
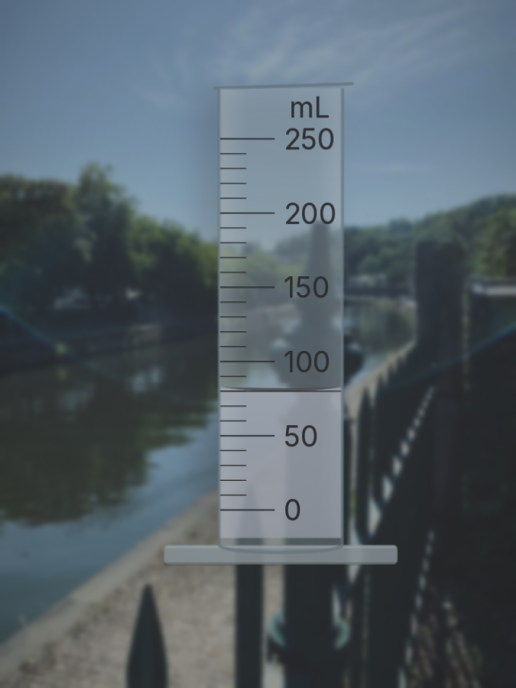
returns 80mL
